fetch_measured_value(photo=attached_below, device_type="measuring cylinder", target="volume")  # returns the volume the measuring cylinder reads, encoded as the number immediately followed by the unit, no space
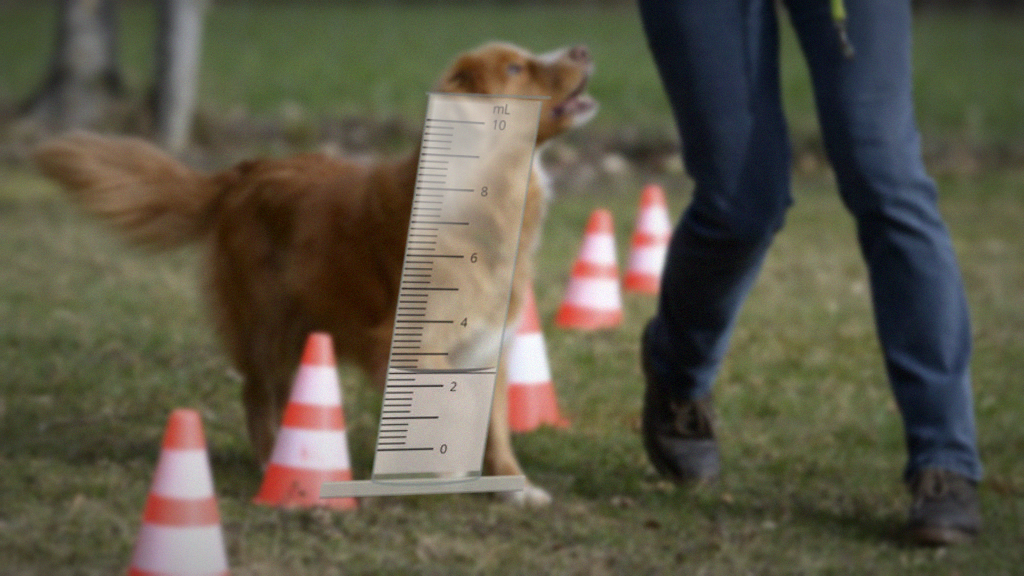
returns 2.4mL
